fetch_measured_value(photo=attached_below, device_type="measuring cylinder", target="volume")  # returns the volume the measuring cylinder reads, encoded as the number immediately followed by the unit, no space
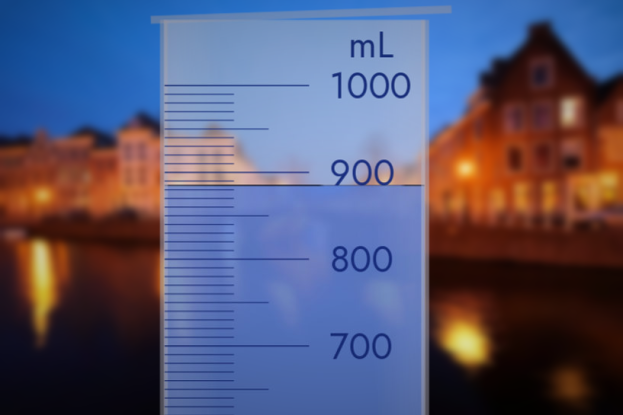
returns 885mL
